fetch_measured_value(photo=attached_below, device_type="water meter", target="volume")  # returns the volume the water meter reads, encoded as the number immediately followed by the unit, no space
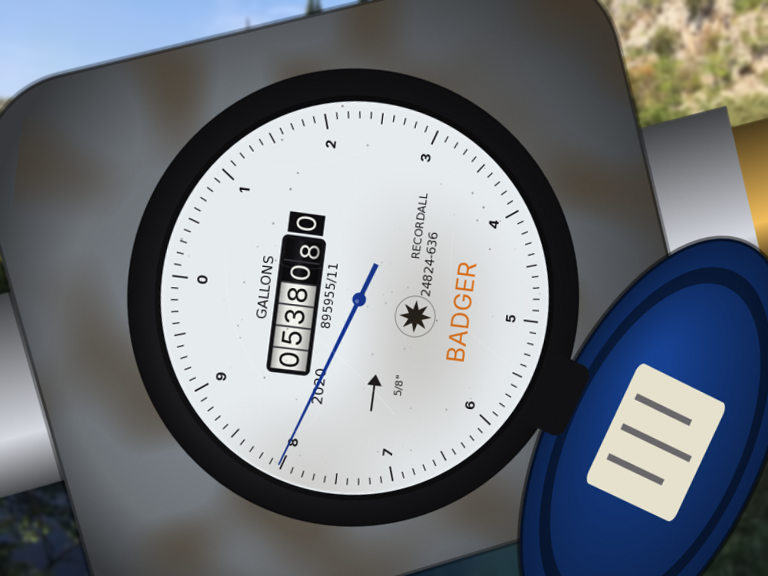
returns 538078.0gal
